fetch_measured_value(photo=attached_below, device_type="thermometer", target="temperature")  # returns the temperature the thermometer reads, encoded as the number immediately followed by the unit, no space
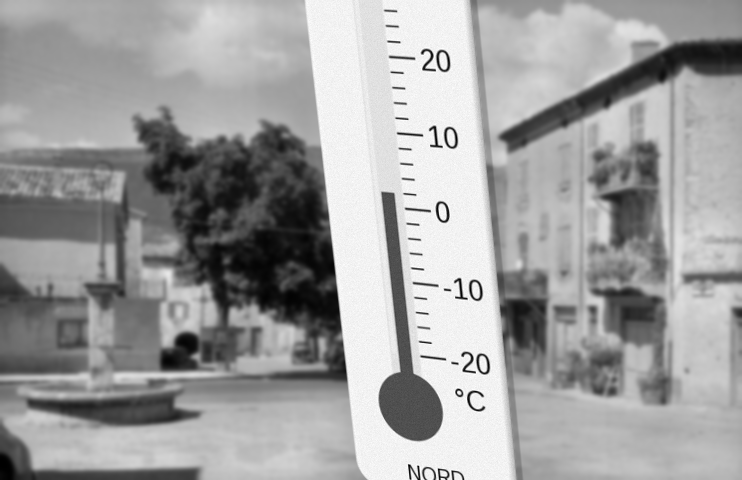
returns 2°C
